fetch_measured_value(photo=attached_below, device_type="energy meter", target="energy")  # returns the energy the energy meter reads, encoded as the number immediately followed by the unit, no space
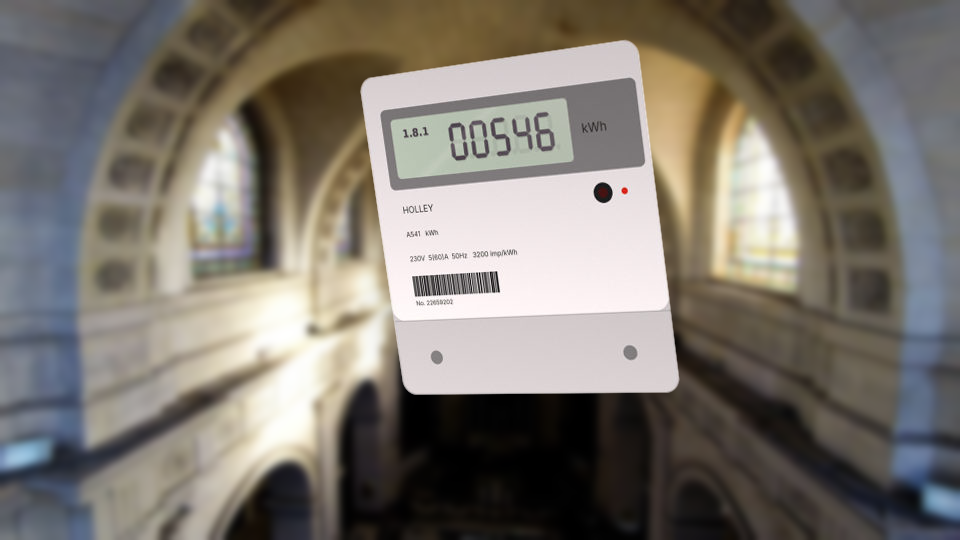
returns 546kWh
